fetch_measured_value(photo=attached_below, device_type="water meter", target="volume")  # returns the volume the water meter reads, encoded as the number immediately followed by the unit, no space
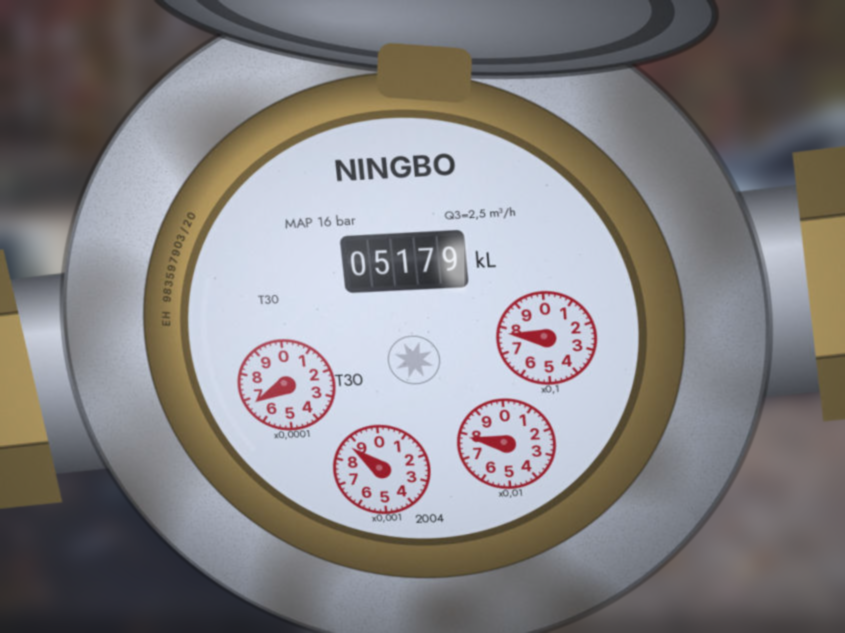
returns 5179.7786kL
